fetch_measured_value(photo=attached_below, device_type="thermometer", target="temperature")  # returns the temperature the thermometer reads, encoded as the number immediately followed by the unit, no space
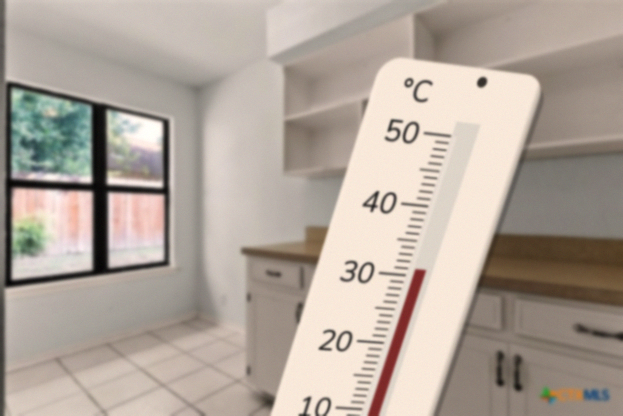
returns 31°C
